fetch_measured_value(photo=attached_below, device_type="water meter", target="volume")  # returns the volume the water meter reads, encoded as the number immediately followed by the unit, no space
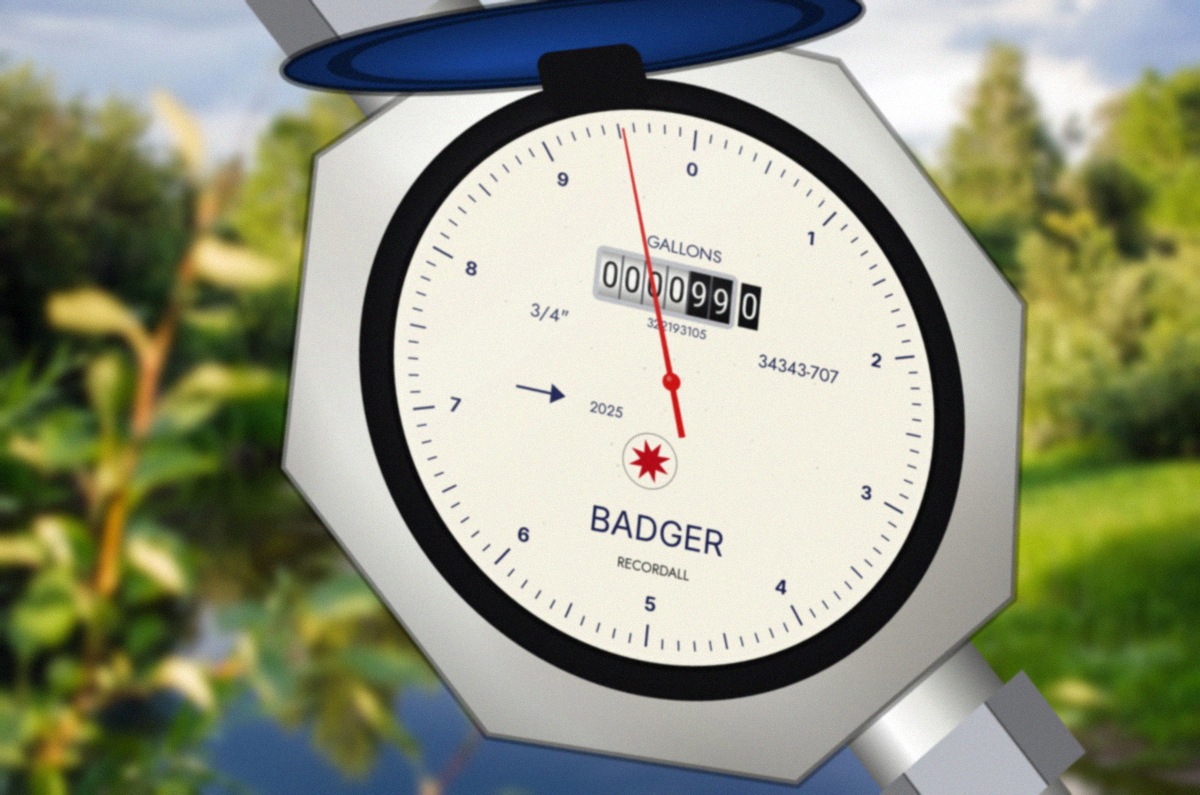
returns 989.5gal
